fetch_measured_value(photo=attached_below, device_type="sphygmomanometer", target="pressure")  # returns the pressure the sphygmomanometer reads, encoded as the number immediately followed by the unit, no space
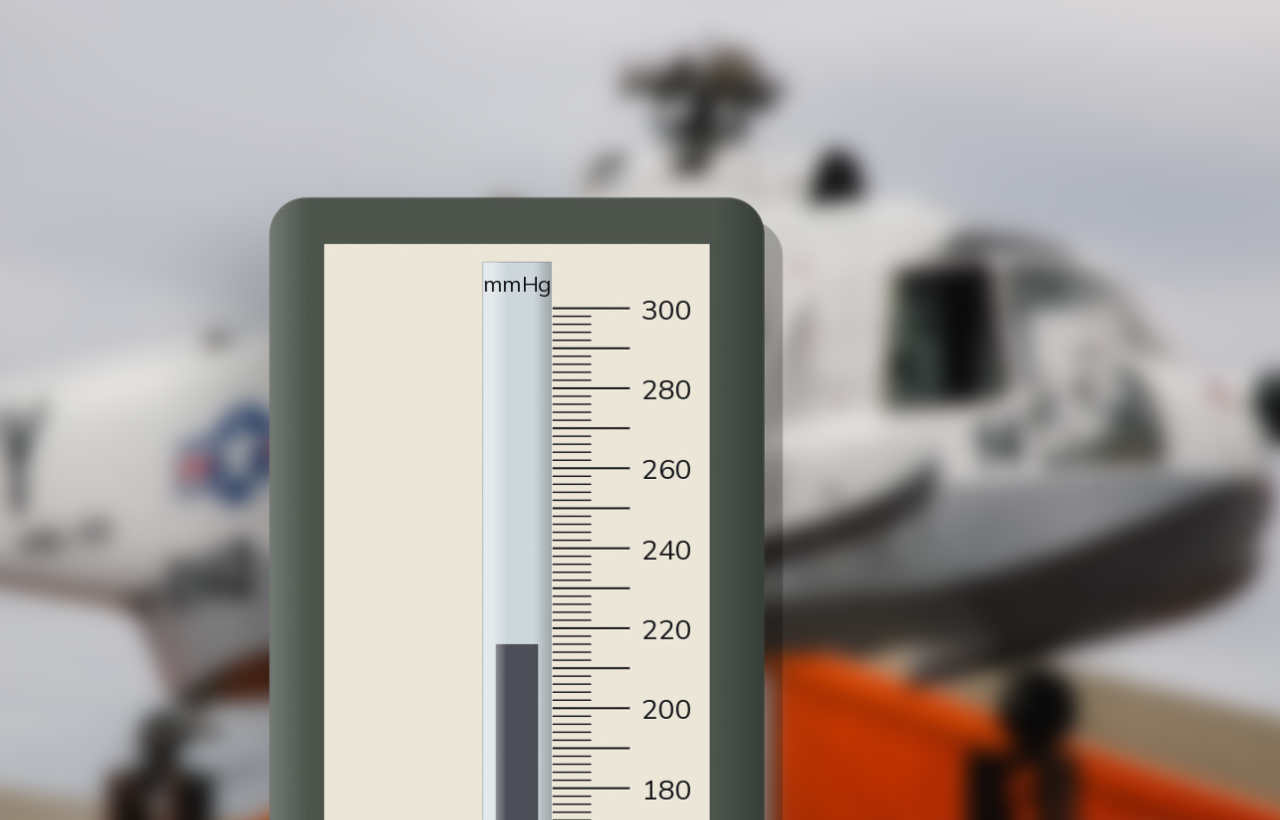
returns 216mmHg
